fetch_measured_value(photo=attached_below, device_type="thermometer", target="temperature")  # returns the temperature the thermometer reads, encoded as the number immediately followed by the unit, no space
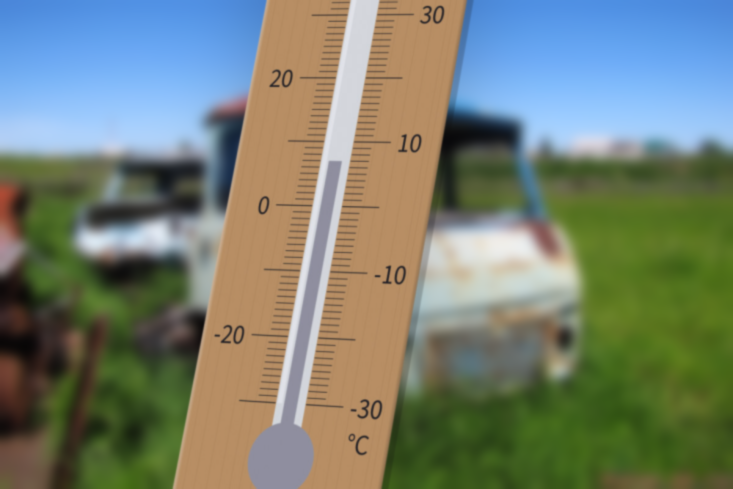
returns 7°C
